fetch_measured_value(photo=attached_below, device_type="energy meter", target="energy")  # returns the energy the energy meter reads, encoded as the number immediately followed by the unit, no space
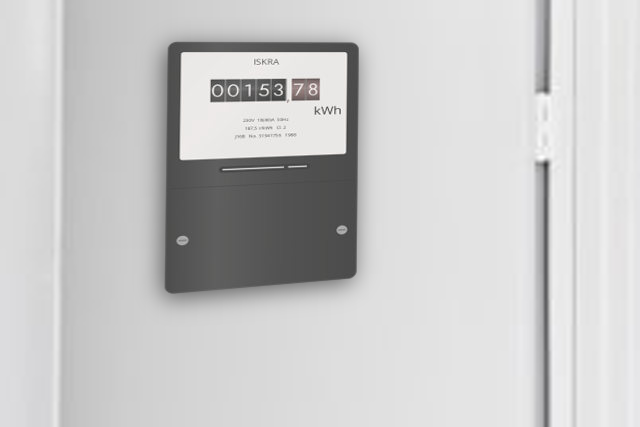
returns 153.78kWh
